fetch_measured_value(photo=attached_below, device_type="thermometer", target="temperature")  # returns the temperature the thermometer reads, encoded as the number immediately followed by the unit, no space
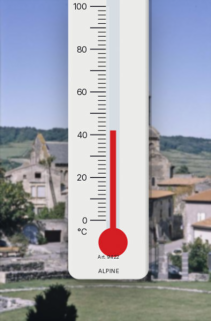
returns 42°C
